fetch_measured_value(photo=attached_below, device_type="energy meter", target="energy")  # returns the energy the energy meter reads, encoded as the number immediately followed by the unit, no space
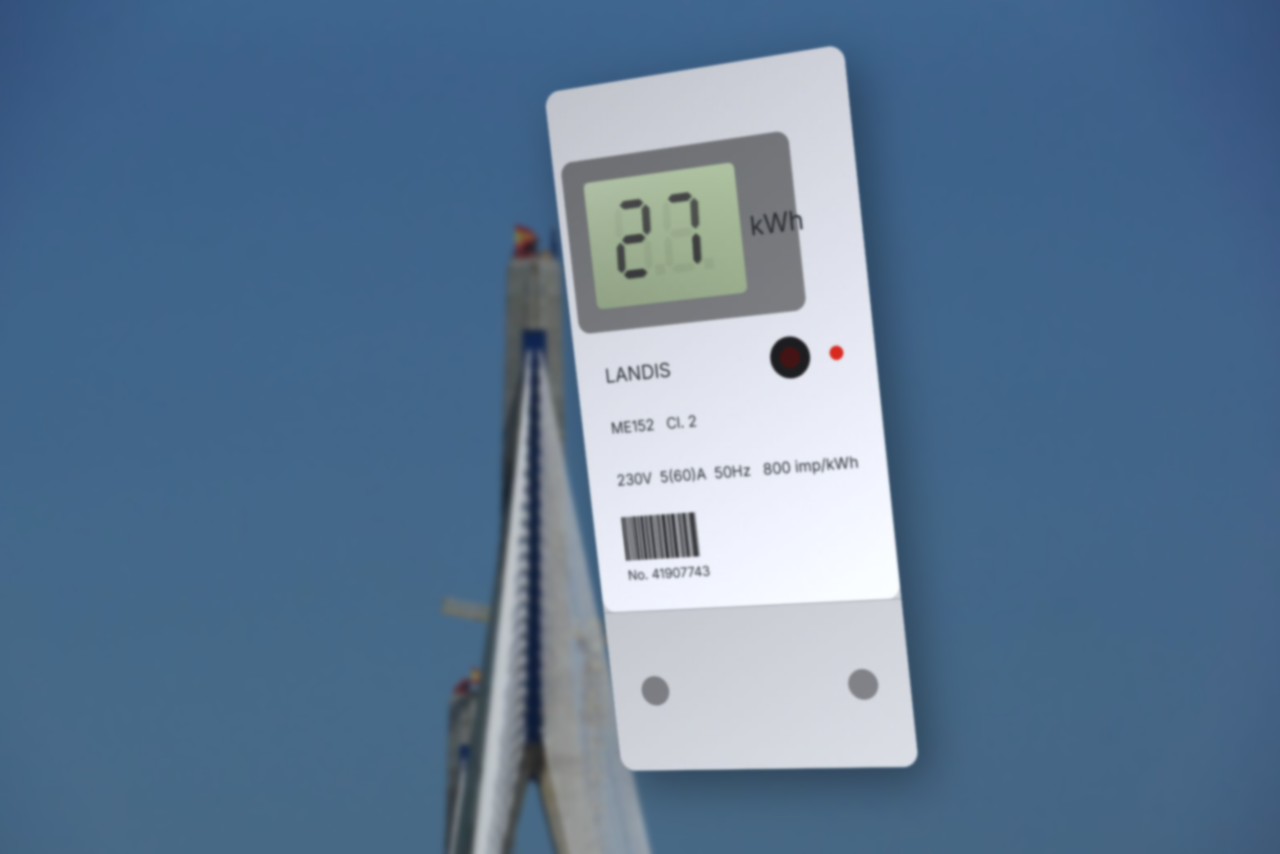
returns 27kWh
